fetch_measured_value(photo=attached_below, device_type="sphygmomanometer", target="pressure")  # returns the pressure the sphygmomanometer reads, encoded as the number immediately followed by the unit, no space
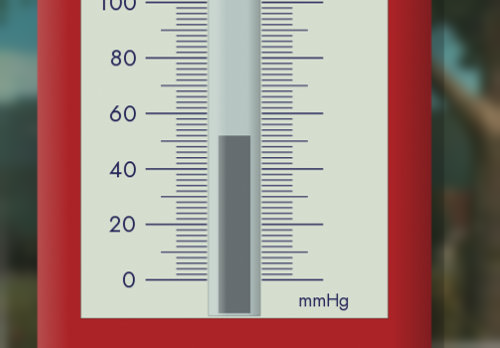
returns 52mmHg
